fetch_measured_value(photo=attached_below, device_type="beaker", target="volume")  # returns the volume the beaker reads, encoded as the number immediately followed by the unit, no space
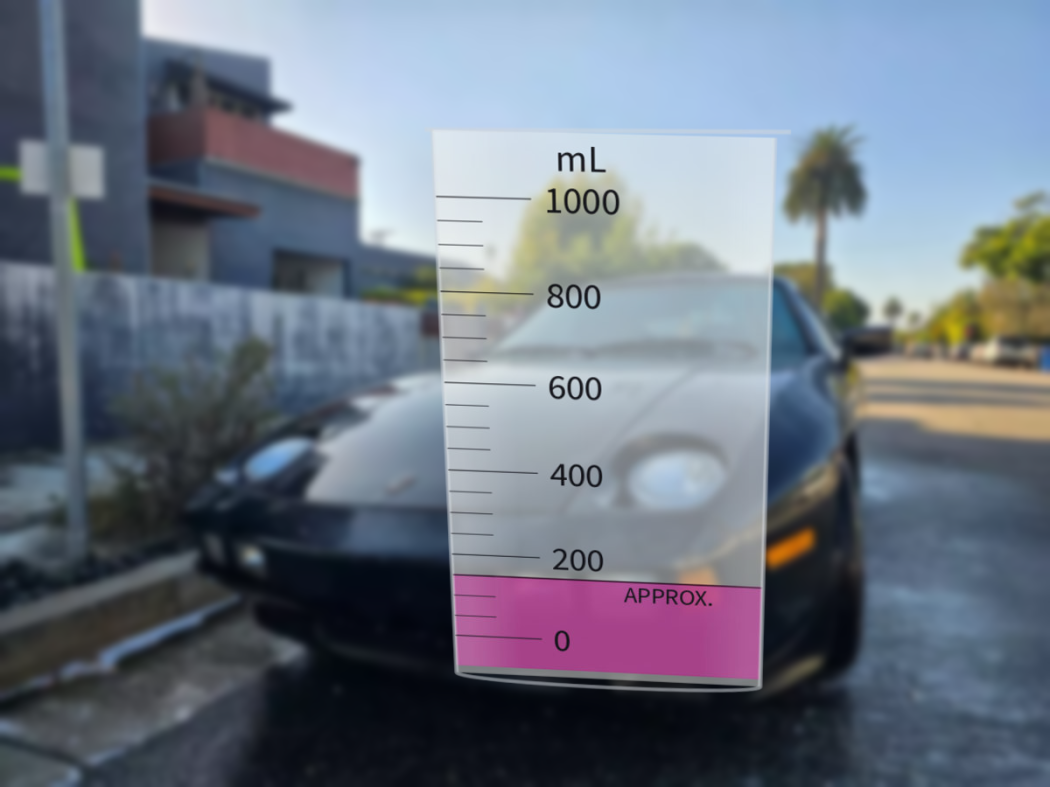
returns 150mL
